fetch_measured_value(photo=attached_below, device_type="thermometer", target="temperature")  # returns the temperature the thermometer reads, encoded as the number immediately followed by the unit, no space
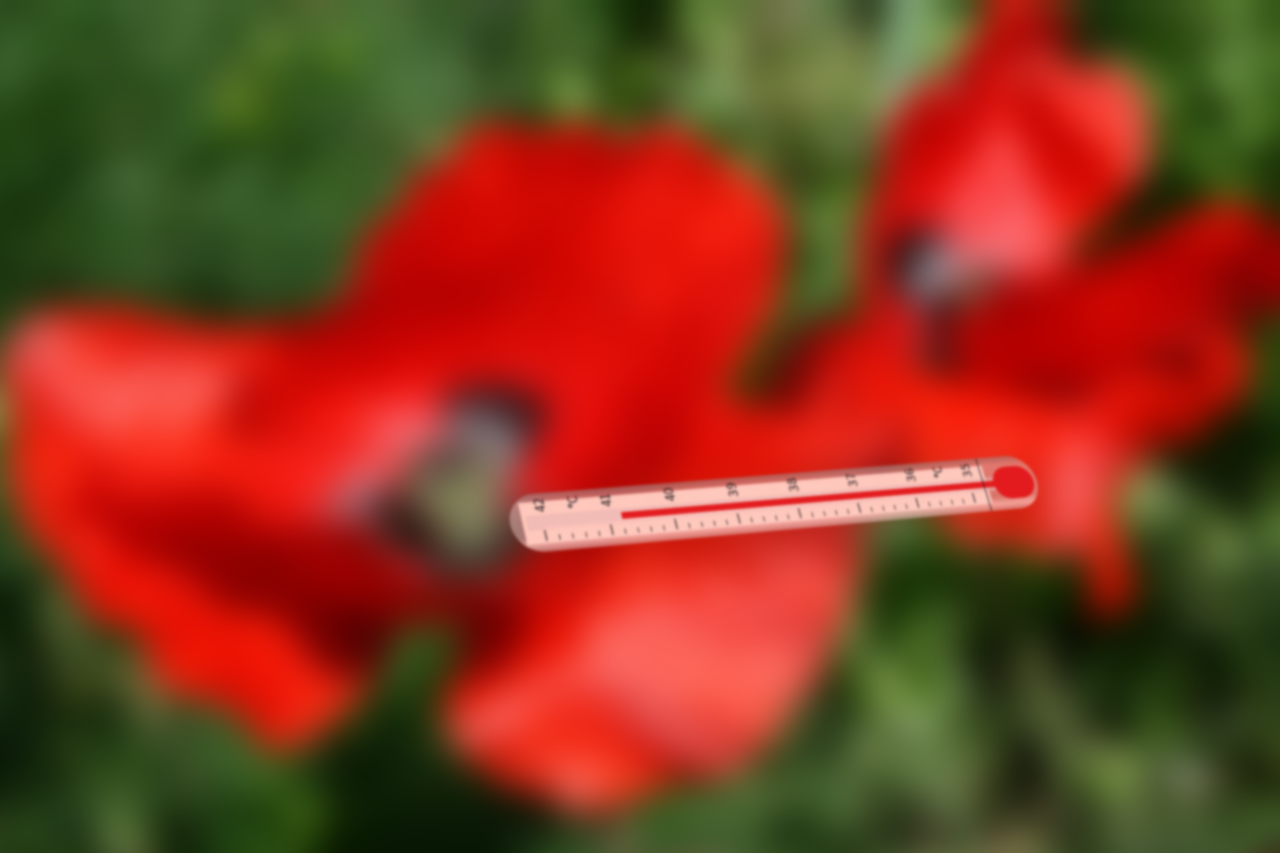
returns 40.8°C
